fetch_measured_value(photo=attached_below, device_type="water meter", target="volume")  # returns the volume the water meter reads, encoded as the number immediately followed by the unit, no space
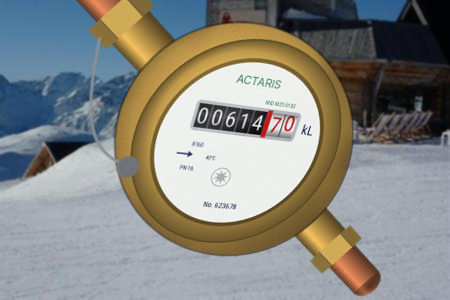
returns 614.70kL
